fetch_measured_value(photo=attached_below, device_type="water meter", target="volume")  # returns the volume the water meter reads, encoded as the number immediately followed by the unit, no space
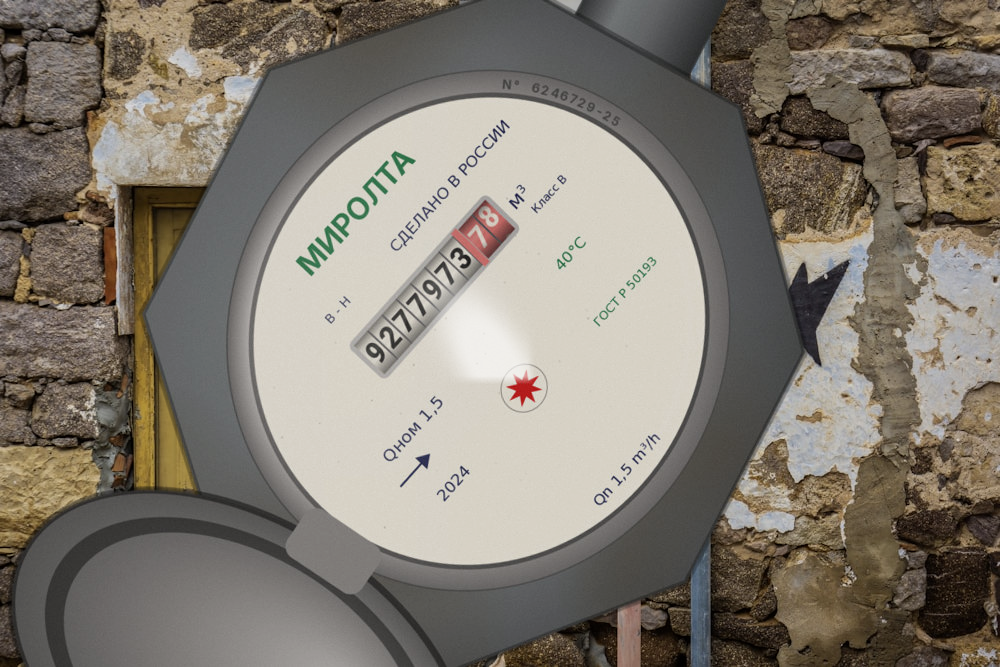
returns 9277973.78m³
